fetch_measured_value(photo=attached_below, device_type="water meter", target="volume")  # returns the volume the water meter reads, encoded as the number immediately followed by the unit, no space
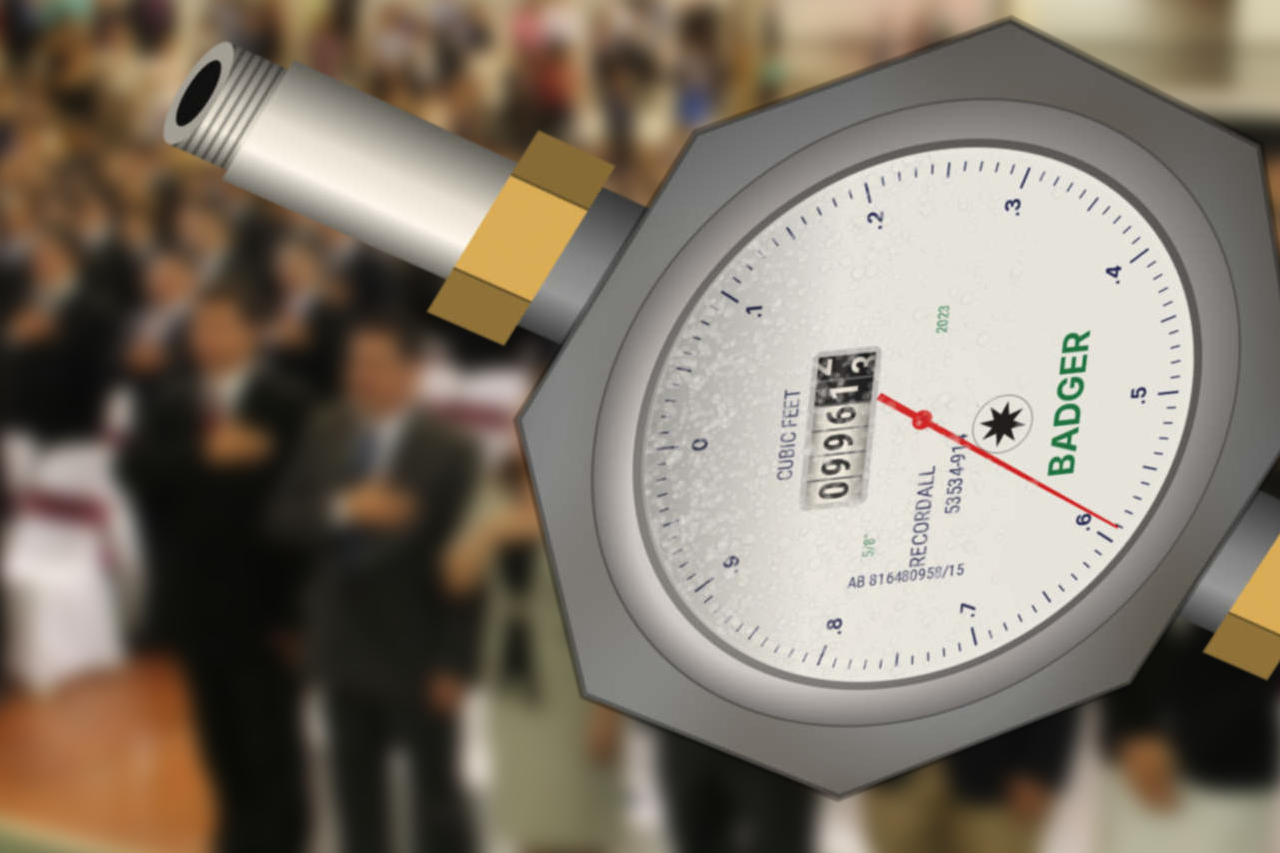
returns 99612.59ft³
